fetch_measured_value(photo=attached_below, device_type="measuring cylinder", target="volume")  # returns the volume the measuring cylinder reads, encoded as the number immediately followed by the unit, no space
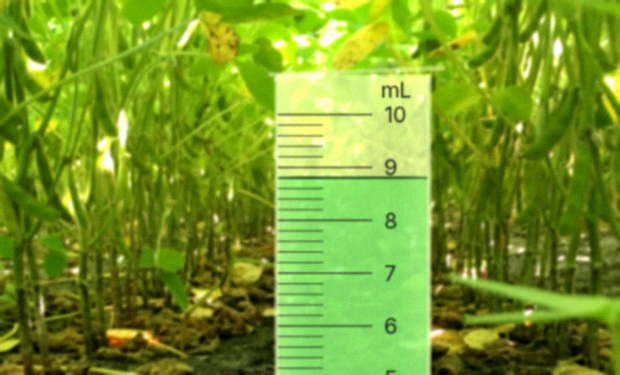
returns 8.8mL
